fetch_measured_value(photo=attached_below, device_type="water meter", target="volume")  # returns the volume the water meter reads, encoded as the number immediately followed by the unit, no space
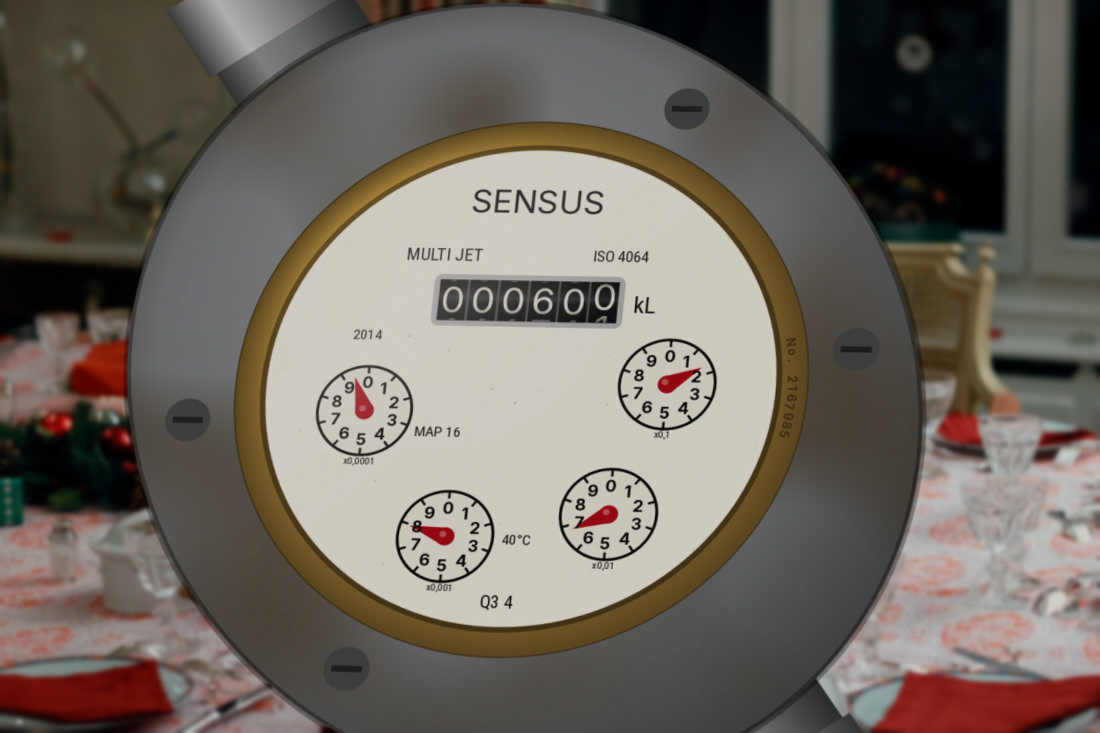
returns 600.1679kL
